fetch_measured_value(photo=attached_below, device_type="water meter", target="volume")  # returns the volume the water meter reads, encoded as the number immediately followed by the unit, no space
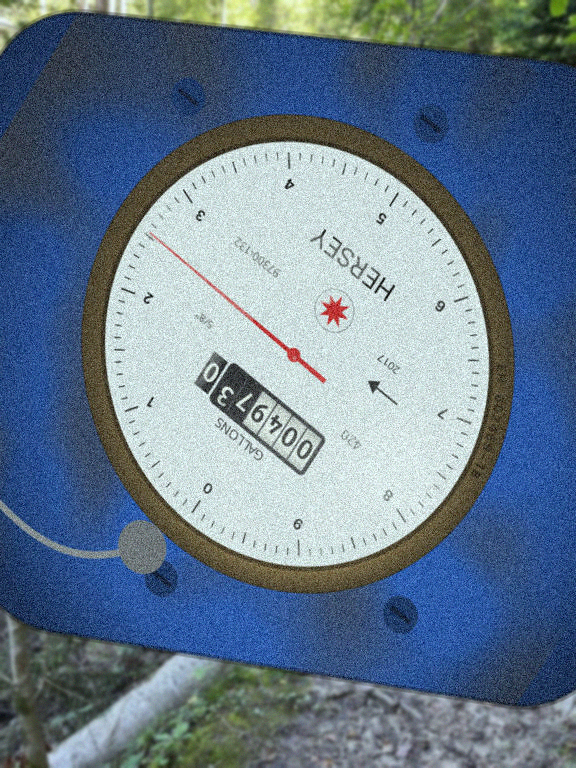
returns 49732.5gal
